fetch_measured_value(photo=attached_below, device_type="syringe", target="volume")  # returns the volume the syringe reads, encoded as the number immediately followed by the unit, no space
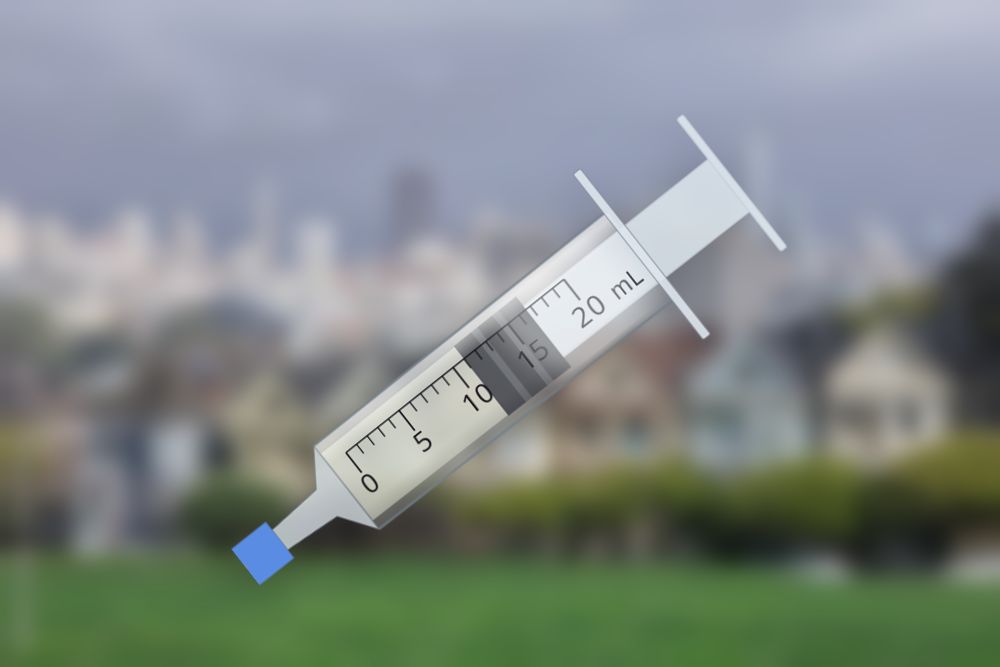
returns 11mL
